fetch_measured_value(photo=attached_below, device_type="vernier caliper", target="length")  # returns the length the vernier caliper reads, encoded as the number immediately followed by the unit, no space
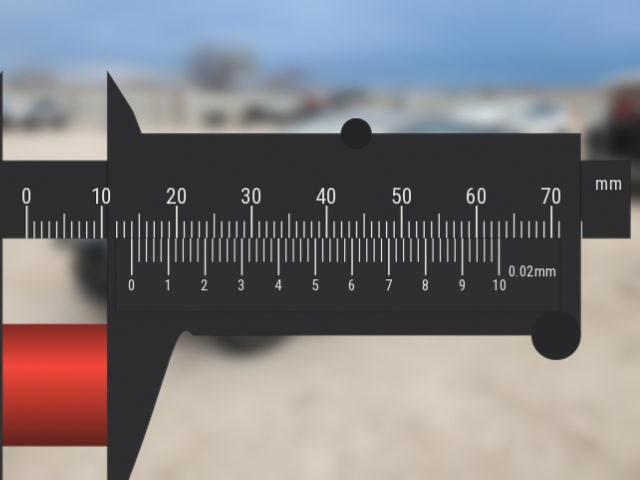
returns 14.0mm
